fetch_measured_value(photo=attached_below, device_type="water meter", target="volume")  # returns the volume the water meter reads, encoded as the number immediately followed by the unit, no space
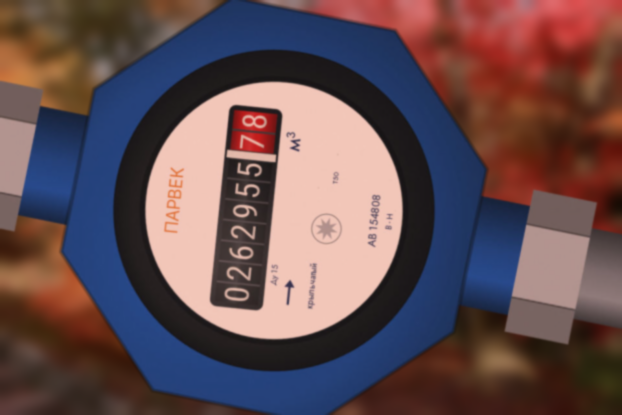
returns 262955.78m³
